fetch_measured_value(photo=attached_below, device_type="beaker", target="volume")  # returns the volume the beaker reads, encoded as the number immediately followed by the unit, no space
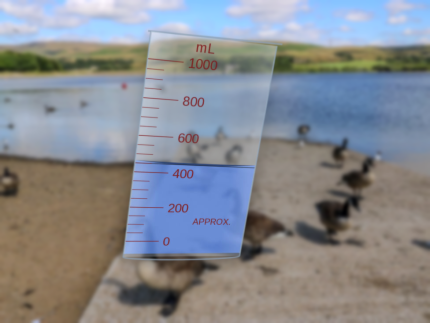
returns 450mL
